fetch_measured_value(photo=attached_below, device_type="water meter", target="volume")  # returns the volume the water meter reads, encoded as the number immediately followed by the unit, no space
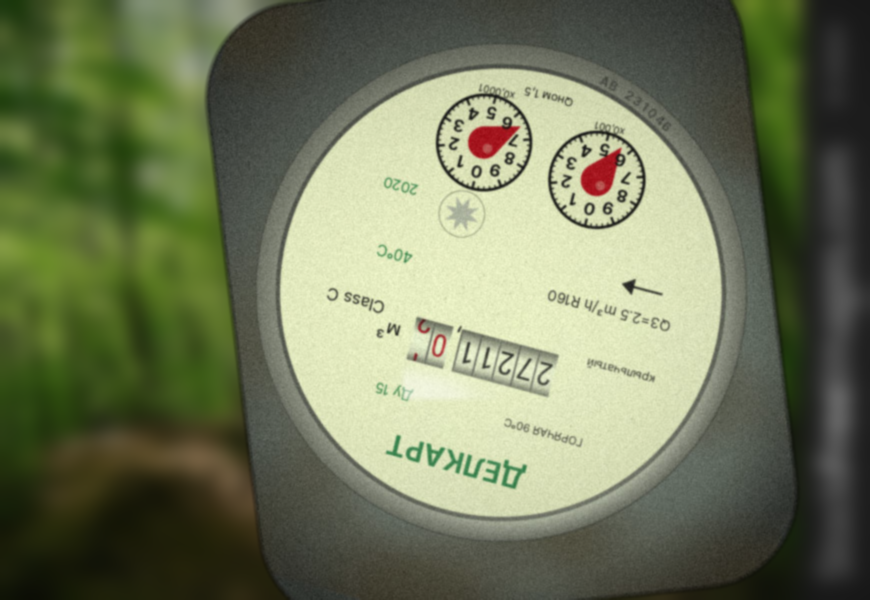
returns 27211.0156m³
